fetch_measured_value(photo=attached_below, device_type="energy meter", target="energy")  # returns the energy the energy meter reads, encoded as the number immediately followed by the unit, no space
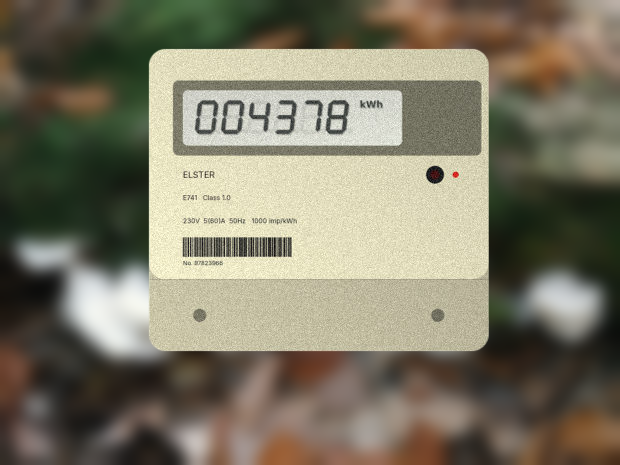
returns 4378kWh
